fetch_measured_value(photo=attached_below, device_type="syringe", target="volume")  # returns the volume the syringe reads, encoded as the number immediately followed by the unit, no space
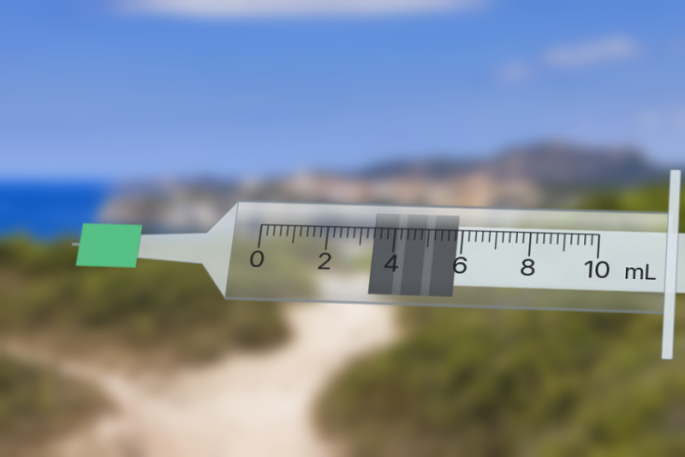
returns 3.4mL
